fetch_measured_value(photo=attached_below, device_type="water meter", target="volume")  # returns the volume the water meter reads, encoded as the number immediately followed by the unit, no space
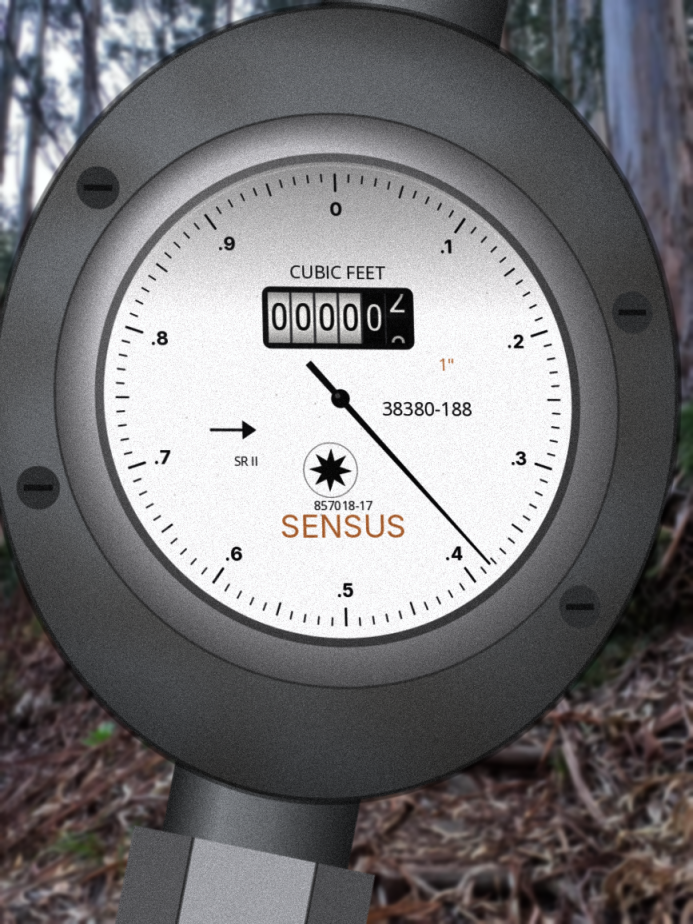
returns 2.38ft³
